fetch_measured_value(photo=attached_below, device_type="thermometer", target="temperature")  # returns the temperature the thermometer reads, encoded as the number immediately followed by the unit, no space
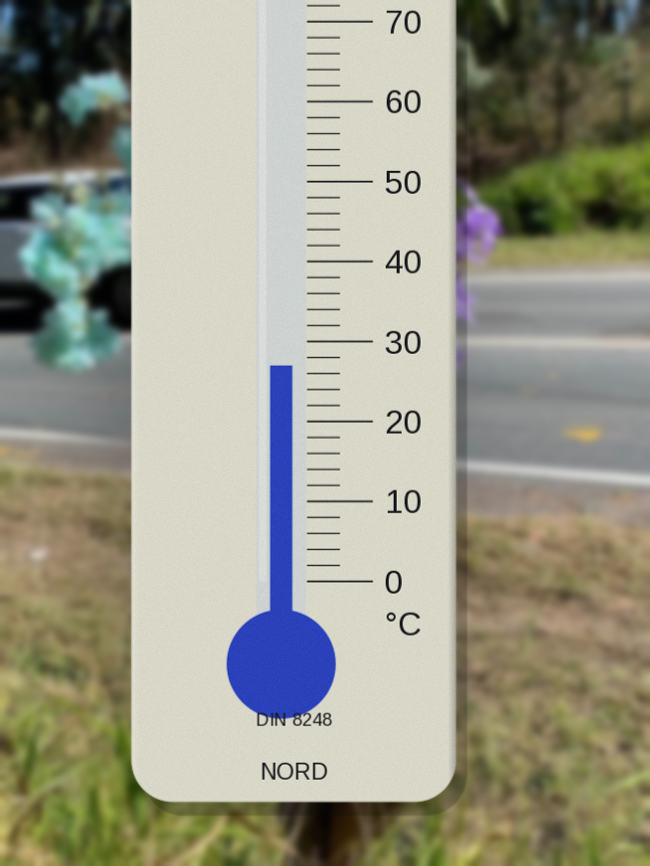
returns 27°C
